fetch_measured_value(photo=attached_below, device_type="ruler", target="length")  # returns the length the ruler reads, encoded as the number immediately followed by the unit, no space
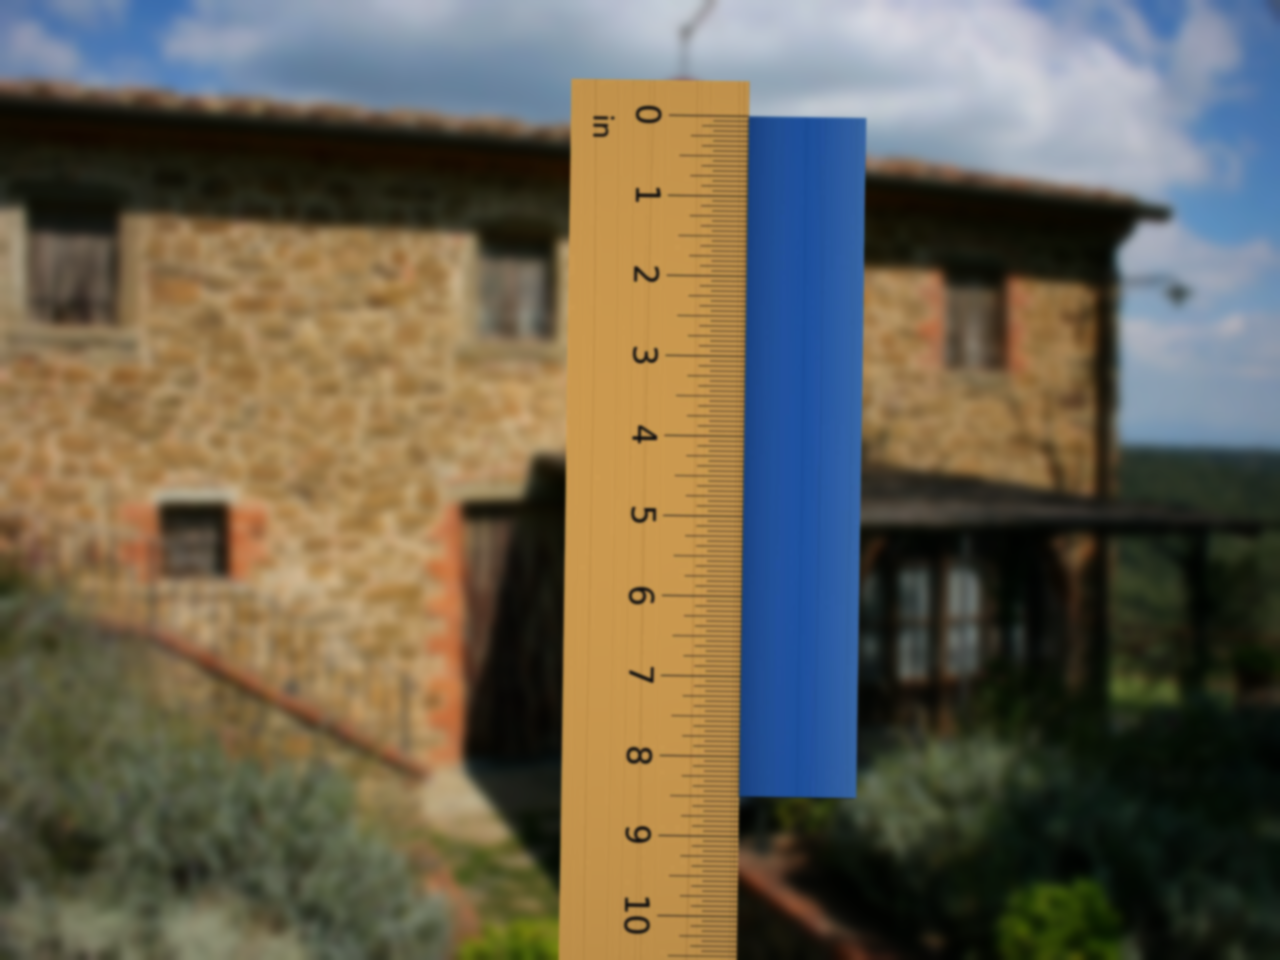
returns 8.5in
